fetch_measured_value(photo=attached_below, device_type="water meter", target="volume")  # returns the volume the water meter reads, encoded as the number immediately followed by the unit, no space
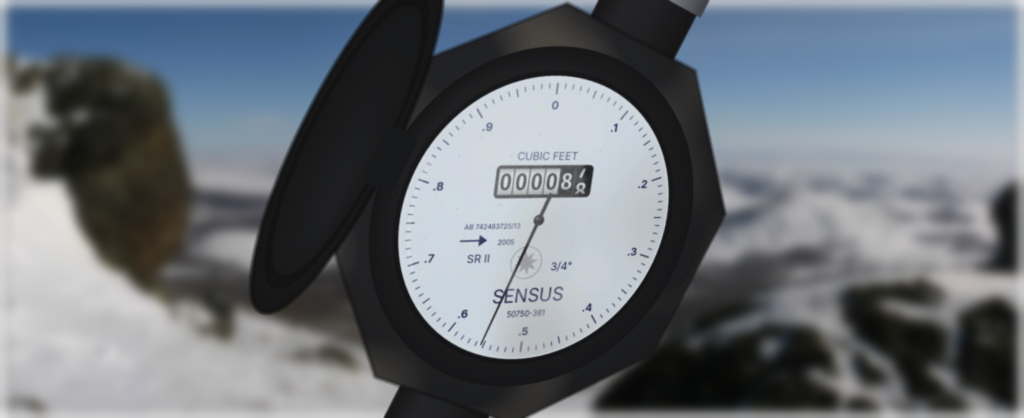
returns 87.55ft³
